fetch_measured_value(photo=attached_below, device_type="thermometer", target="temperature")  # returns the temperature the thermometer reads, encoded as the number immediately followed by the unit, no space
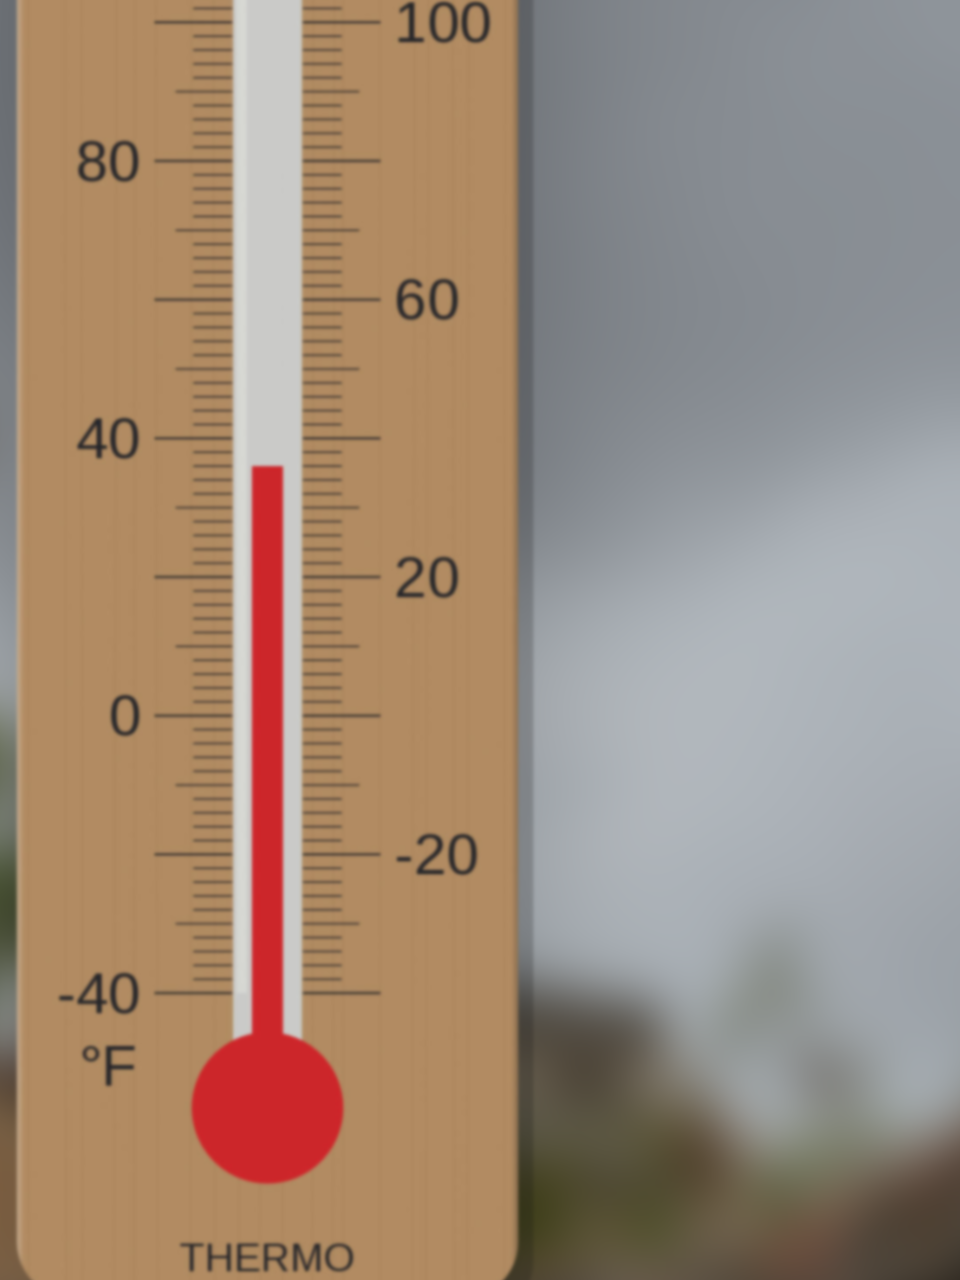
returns 36°F
